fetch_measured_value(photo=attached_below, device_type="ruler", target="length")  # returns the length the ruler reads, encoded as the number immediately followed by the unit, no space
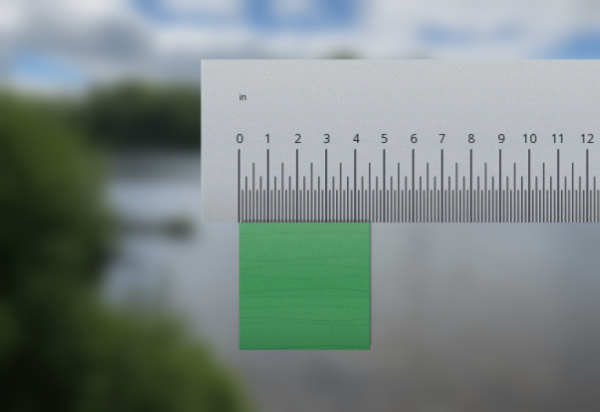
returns 4.5in
